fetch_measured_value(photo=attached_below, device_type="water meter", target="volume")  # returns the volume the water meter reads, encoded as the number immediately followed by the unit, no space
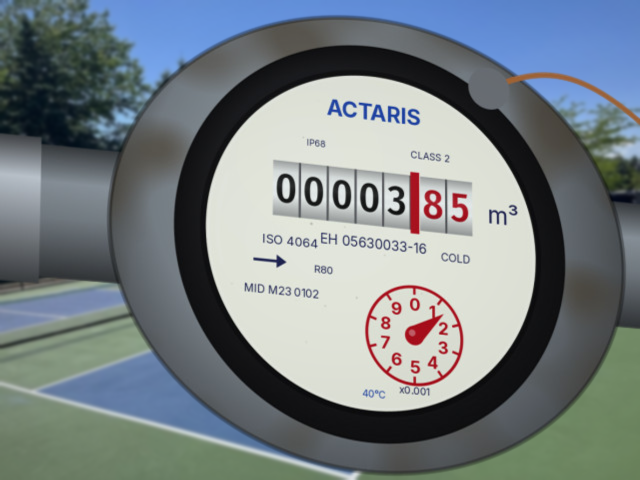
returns 3.851m³
